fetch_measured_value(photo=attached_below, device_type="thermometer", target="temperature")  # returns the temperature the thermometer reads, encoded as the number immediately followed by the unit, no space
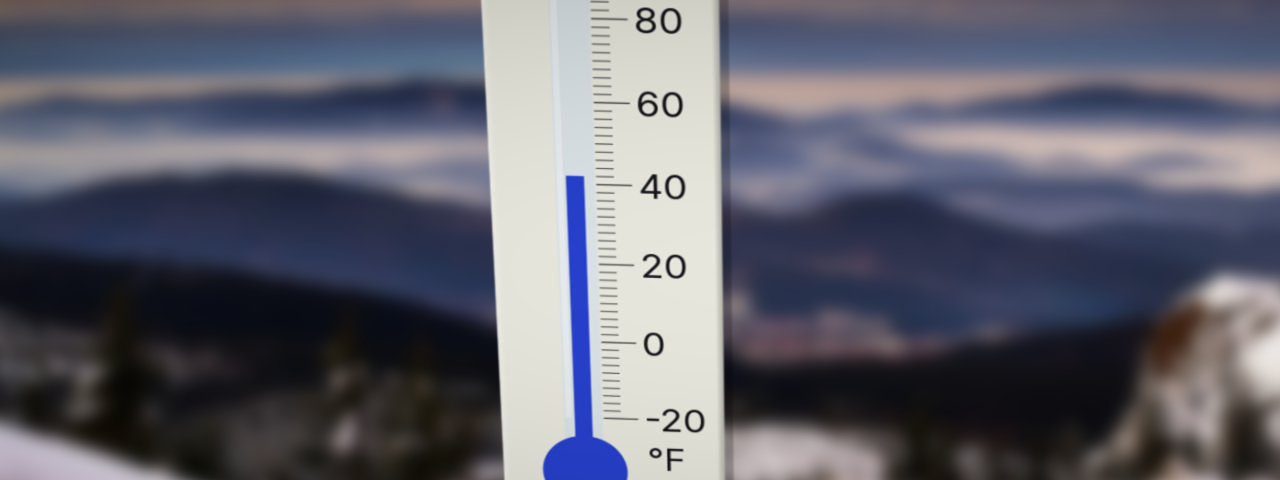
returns 42°F
